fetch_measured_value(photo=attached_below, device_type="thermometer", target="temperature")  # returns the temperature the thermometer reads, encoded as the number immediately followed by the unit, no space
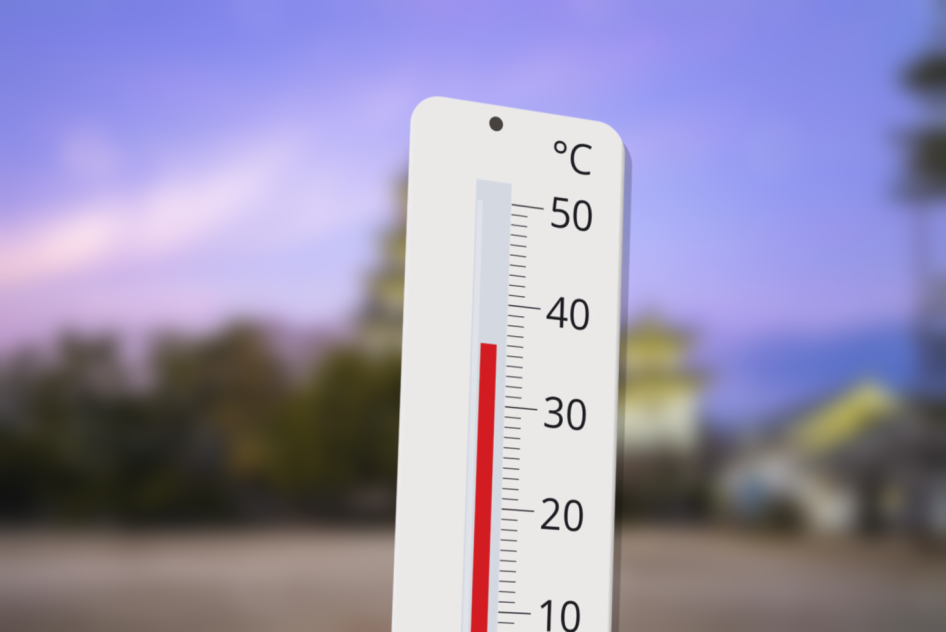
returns 36°C
